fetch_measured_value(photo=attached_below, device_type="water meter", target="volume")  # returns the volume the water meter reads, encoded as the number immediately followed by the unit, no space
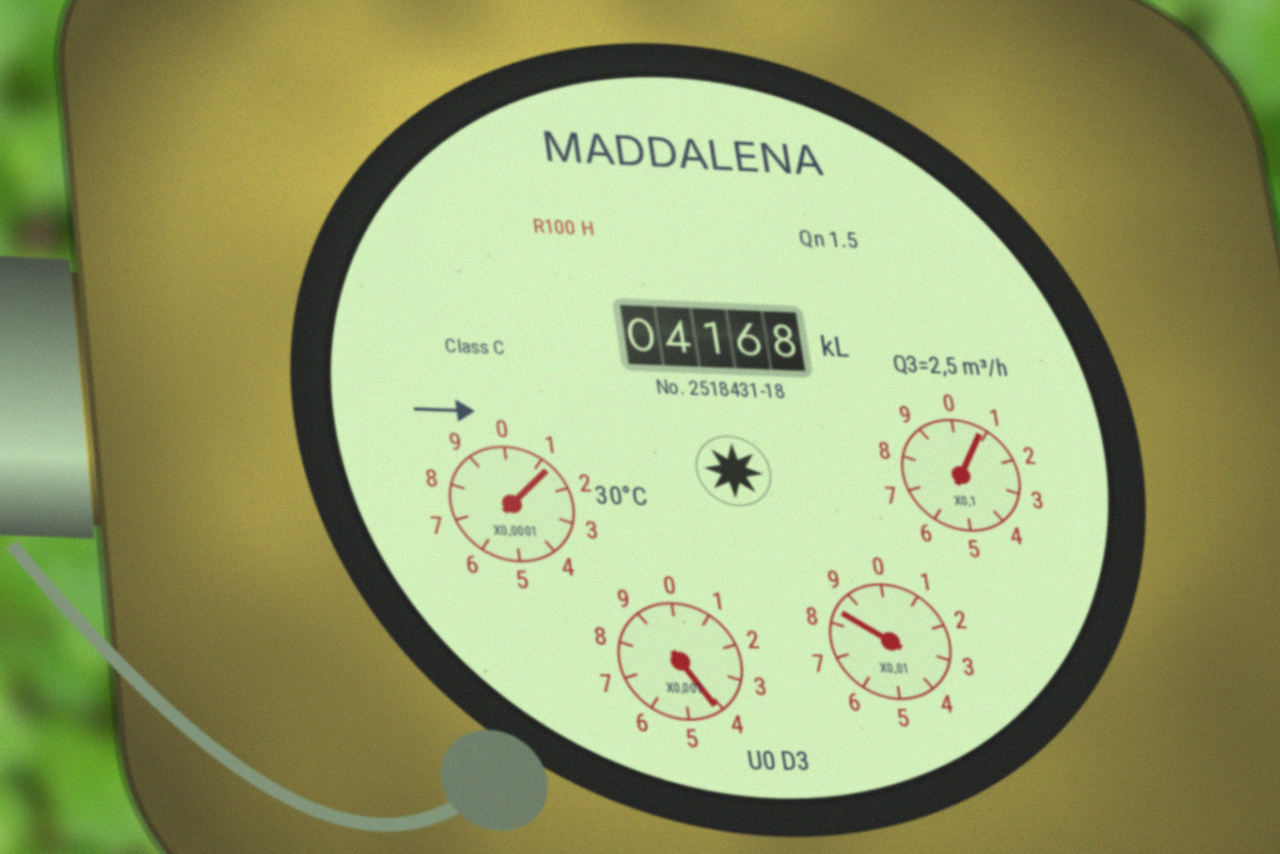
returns 4168.0841kL
